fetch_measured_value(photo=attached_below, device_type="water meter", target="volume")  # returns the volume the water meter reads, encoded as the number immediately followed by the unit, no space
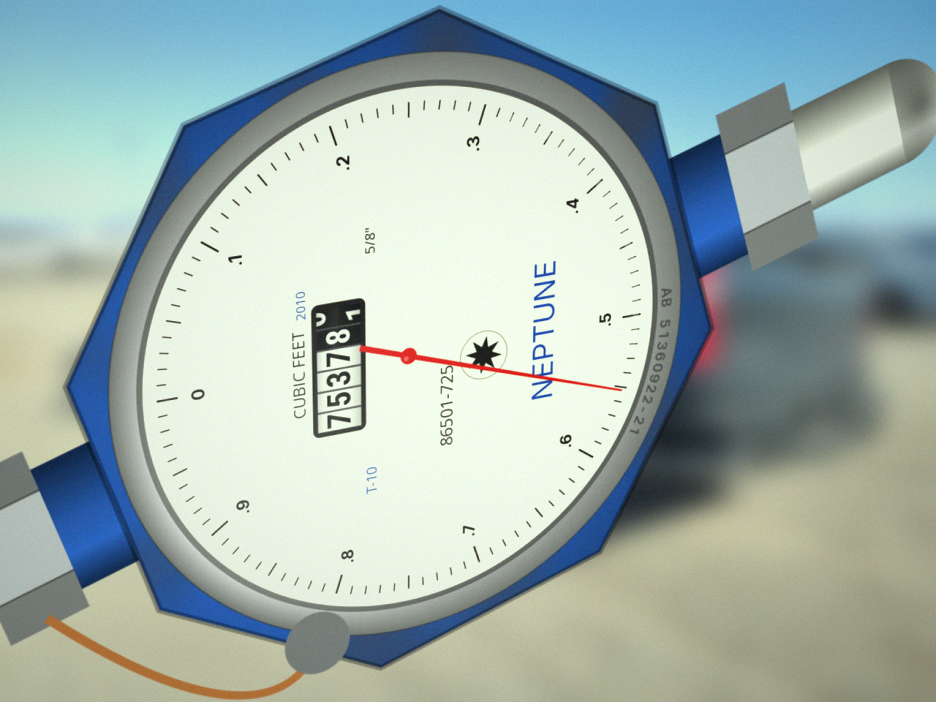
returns 753780.55ft³
